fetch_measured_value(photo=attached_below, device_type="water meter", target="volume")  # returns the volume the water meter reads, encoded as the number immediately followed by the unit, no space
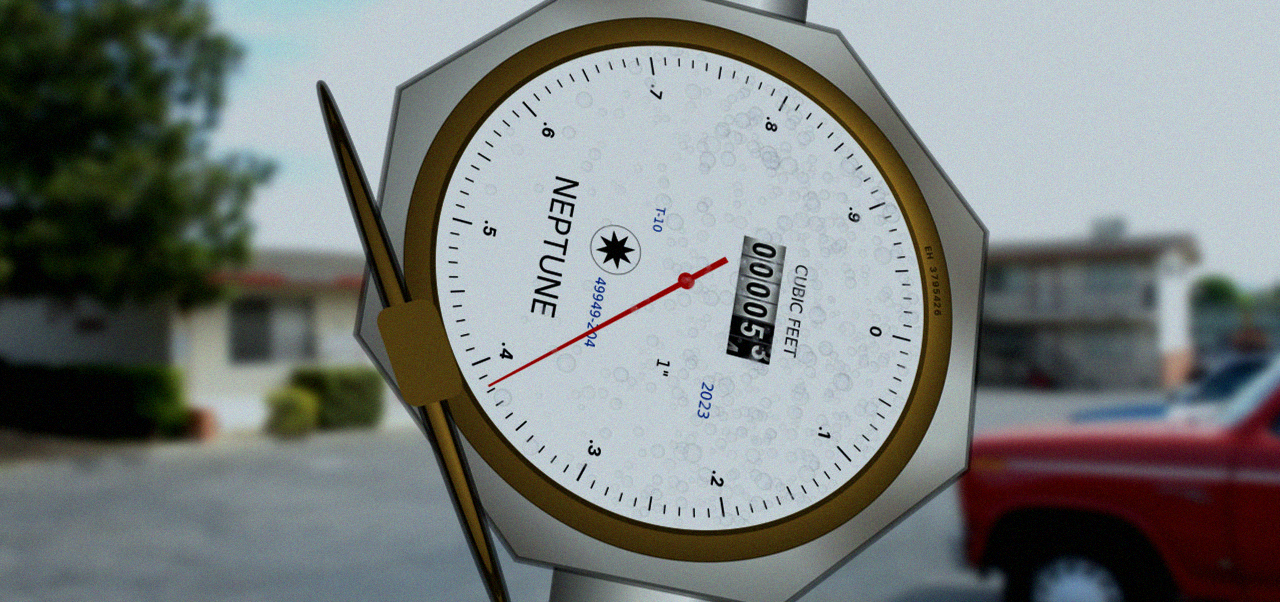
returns 53.38ft³
